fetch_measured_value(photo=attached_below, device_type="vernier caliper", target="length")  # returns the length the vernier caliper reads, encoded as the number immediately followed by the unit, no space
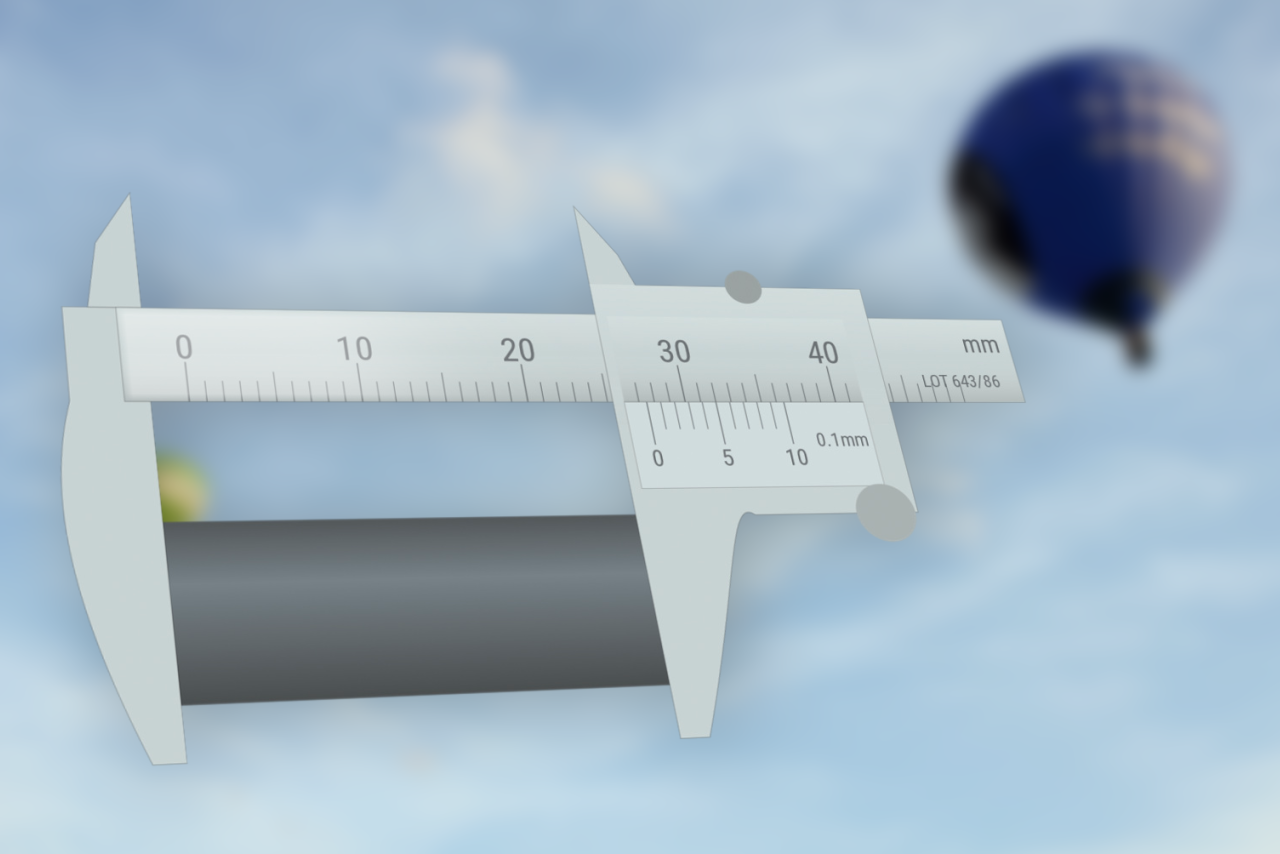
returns 27.5mm
